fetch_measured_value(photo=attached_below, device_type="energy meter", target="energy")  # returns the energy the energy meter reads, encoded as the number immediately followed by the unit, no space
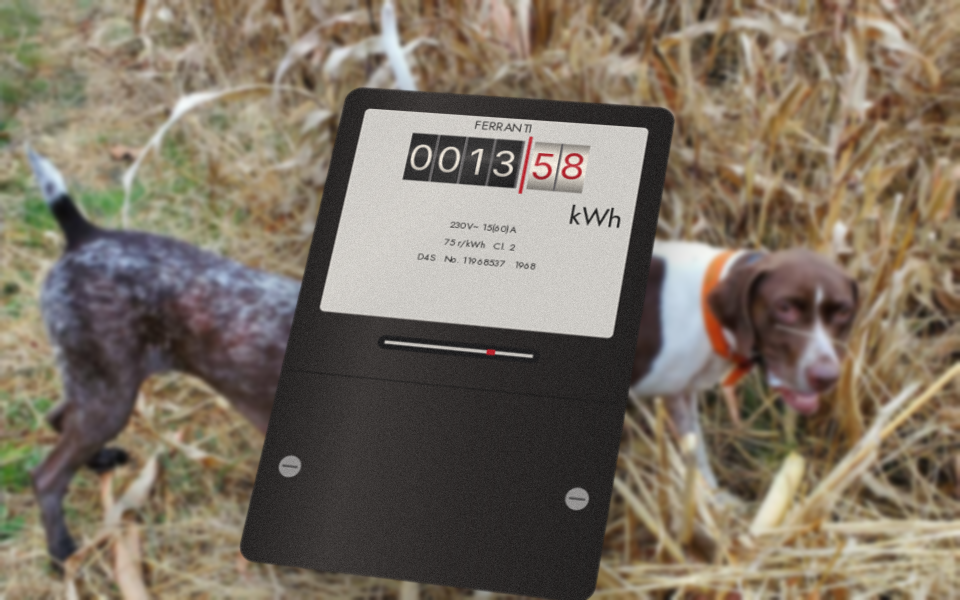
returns 13.58kWh
